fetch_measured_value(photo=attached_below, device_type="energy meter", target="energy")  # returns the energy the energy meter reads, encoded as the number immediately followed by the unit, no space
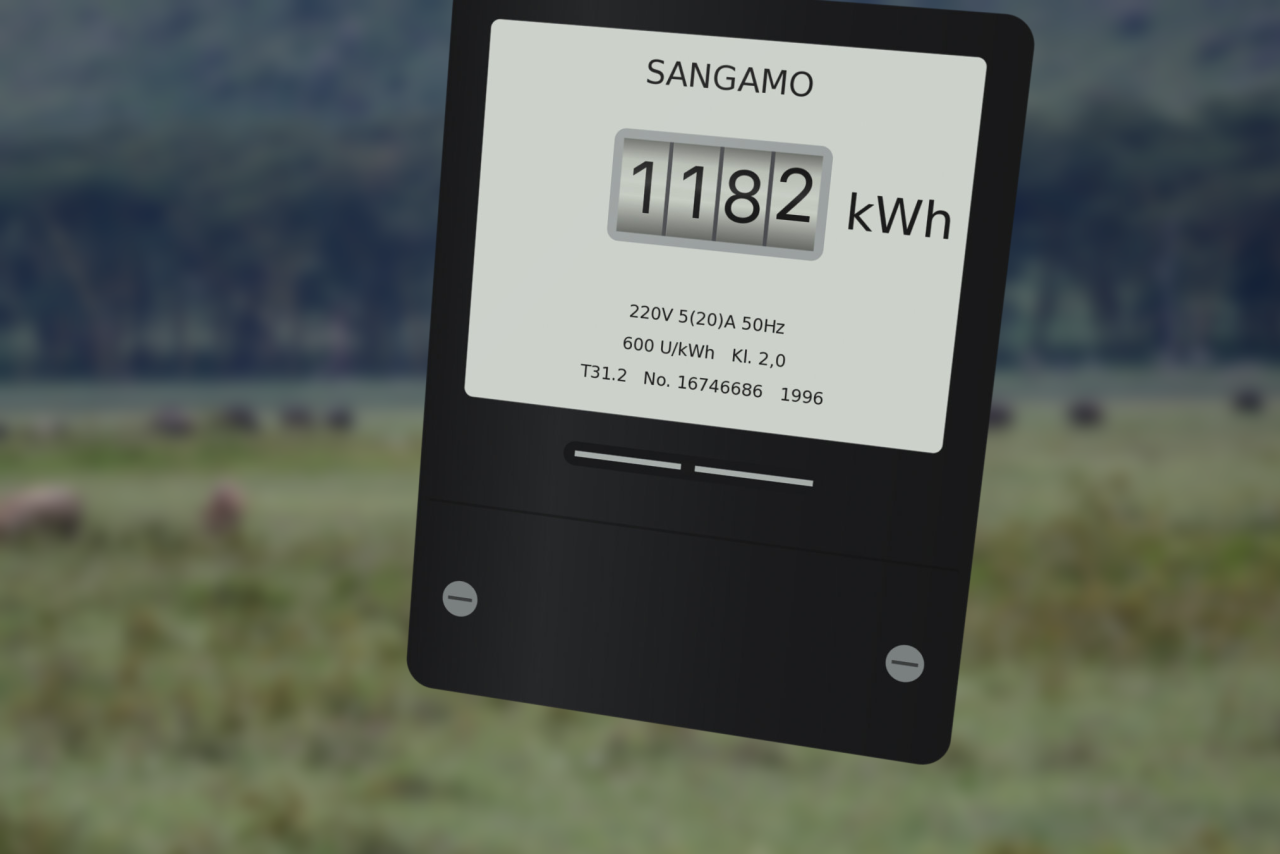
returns 1182kWh
